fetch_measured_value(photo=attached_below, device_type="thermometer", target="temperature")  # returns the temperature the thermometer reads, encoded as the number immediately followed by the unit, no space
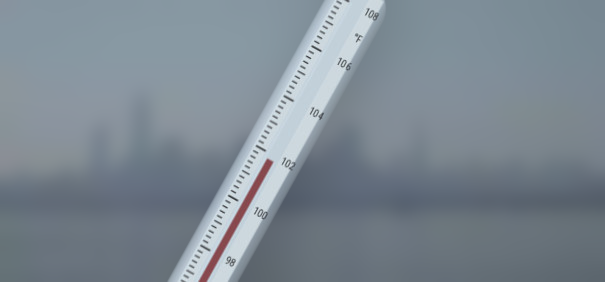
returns 101.8°F
